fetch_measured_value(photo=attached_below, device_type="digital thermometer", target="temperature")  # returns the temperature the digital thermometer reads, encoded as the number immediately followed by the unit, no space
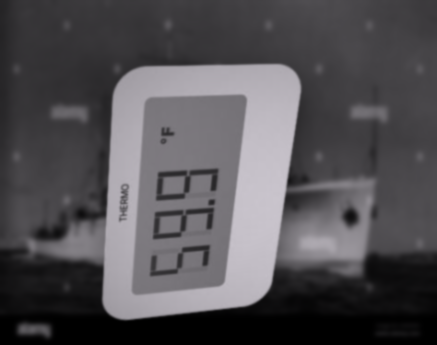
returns 59.9°F
